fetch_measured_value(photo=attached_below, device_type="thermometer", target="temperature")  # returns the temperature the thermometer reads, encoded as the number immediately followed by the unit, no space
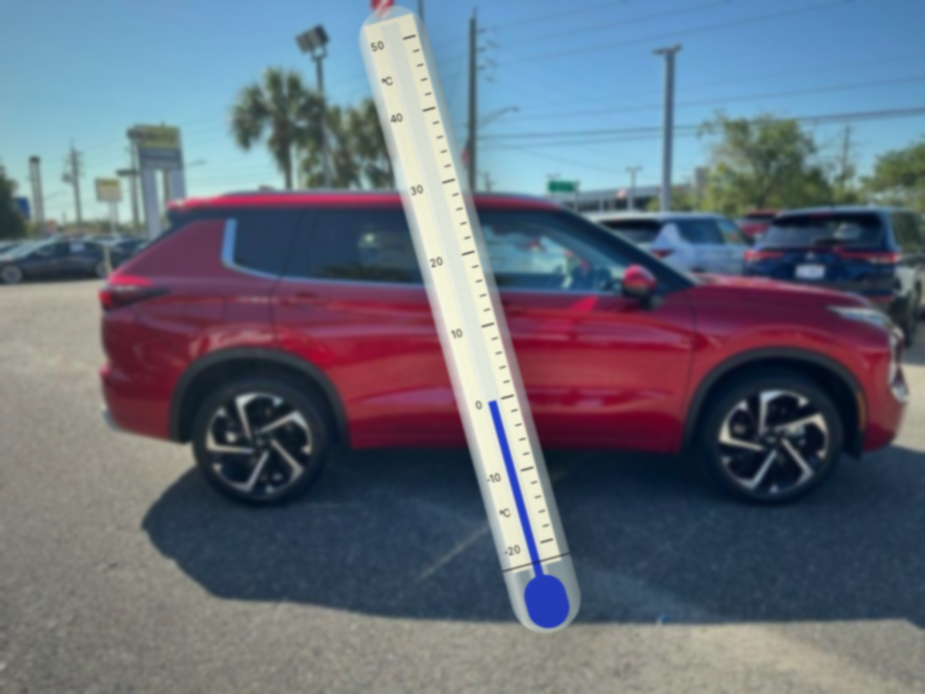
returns 0°C
